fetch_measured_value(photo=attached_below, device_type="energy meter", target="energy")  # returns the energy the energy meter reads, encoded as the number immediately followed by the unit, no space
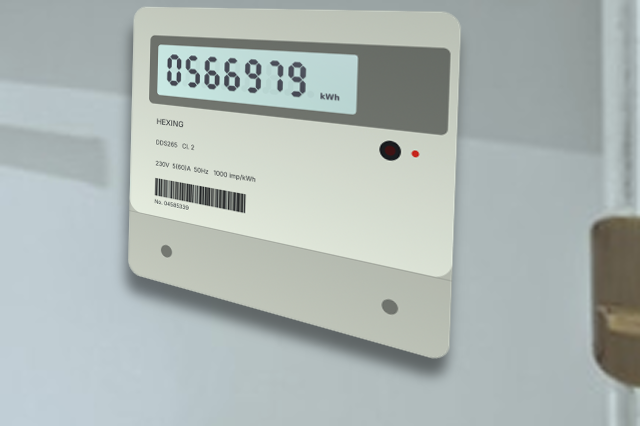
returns 566979kWh
